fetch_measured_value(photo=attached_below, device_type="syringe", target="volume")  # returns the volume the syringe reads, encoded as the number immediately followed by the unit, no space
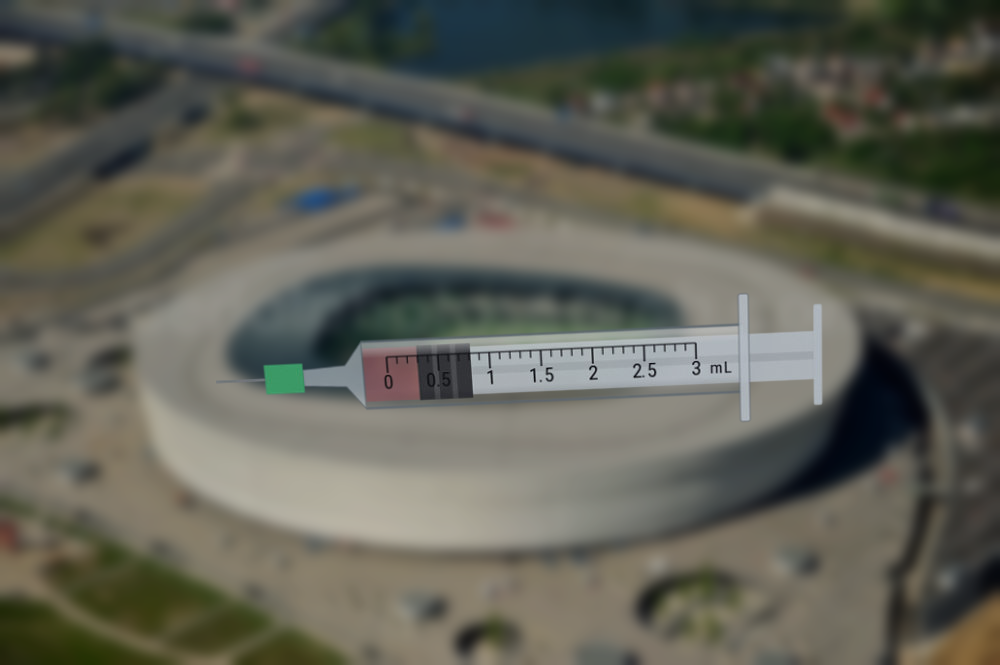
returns 0.3mL
